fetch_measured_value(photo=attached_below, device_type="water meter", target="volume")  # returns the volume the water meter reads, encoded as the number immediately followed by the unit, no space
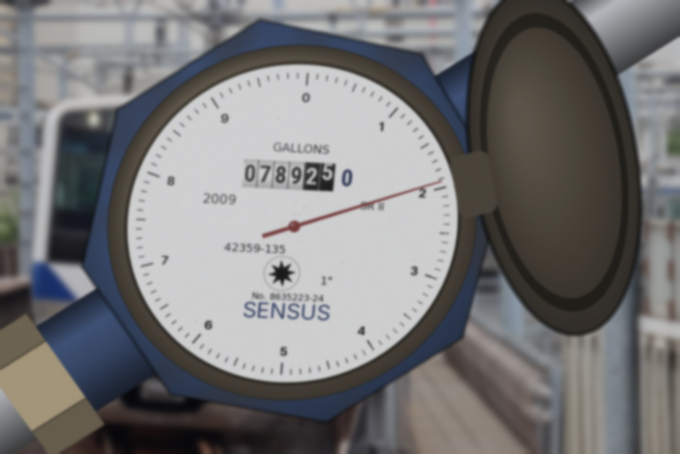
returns 789251.9gal
